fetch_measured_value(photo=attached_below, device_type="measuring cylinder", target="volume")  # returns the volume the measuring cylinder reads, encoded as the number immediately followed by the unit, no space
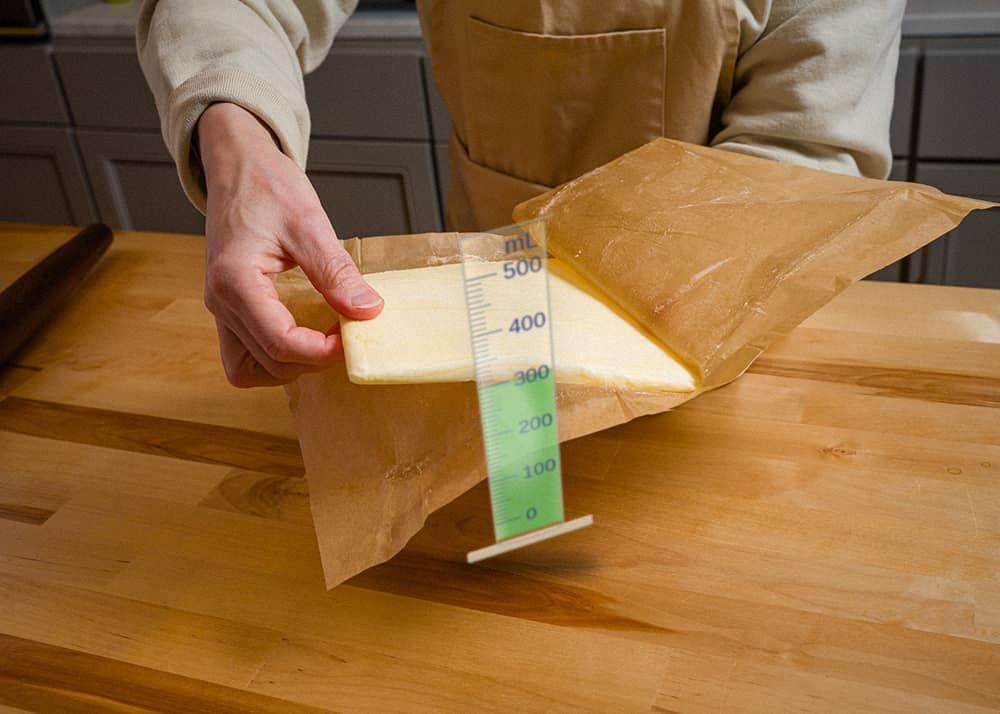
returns 300mL
